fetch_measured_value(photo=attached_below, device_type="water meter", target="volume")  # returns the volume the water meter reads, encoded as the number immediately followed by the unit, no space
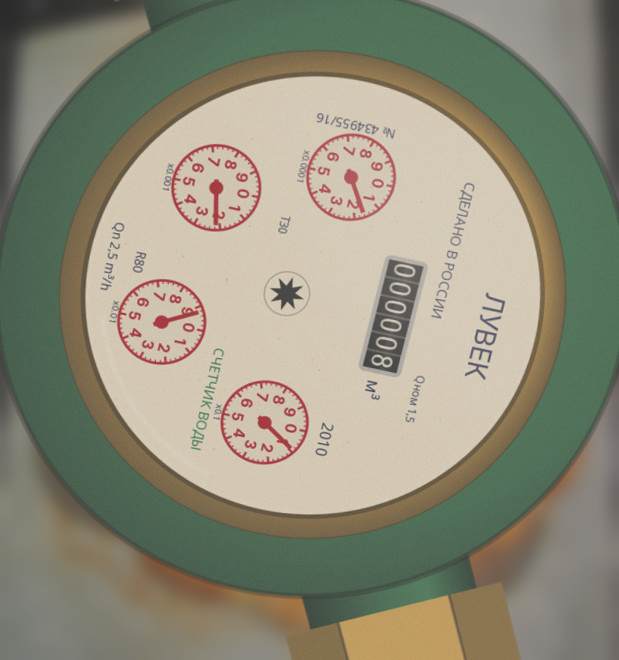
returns 8.0921m³
